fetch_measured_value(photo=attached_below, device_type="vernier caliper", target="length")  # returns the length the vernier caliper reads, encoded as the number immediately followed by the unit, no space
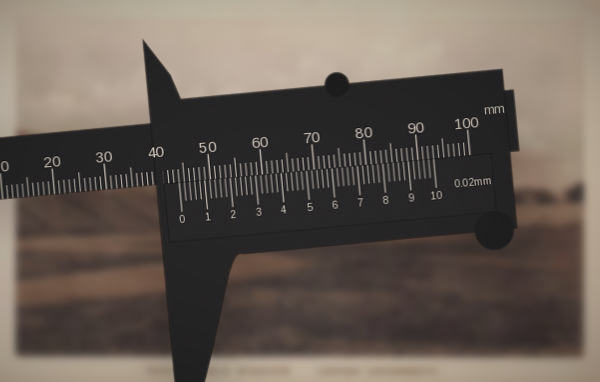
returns 44.0mm
